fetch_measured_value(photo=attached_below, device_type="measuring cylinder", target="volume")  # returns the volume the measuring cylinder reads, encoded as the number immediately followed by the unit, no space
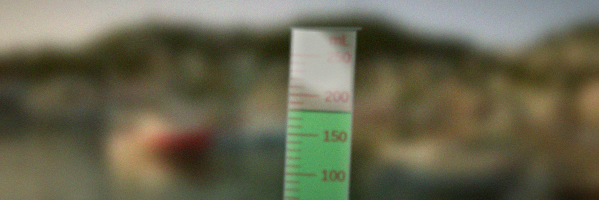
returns 180mL
